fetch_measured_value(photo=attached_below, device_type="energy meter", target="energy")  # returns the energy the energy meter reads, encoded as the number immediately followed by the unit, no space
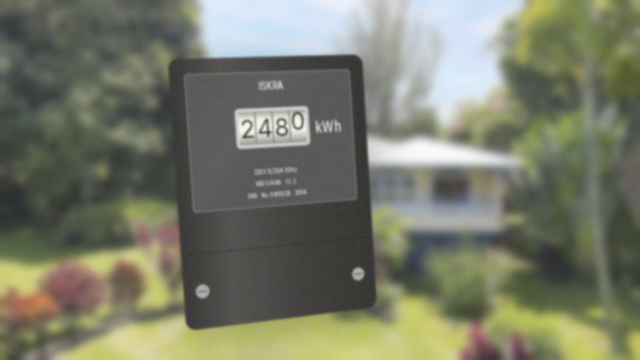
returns 2480kWh
